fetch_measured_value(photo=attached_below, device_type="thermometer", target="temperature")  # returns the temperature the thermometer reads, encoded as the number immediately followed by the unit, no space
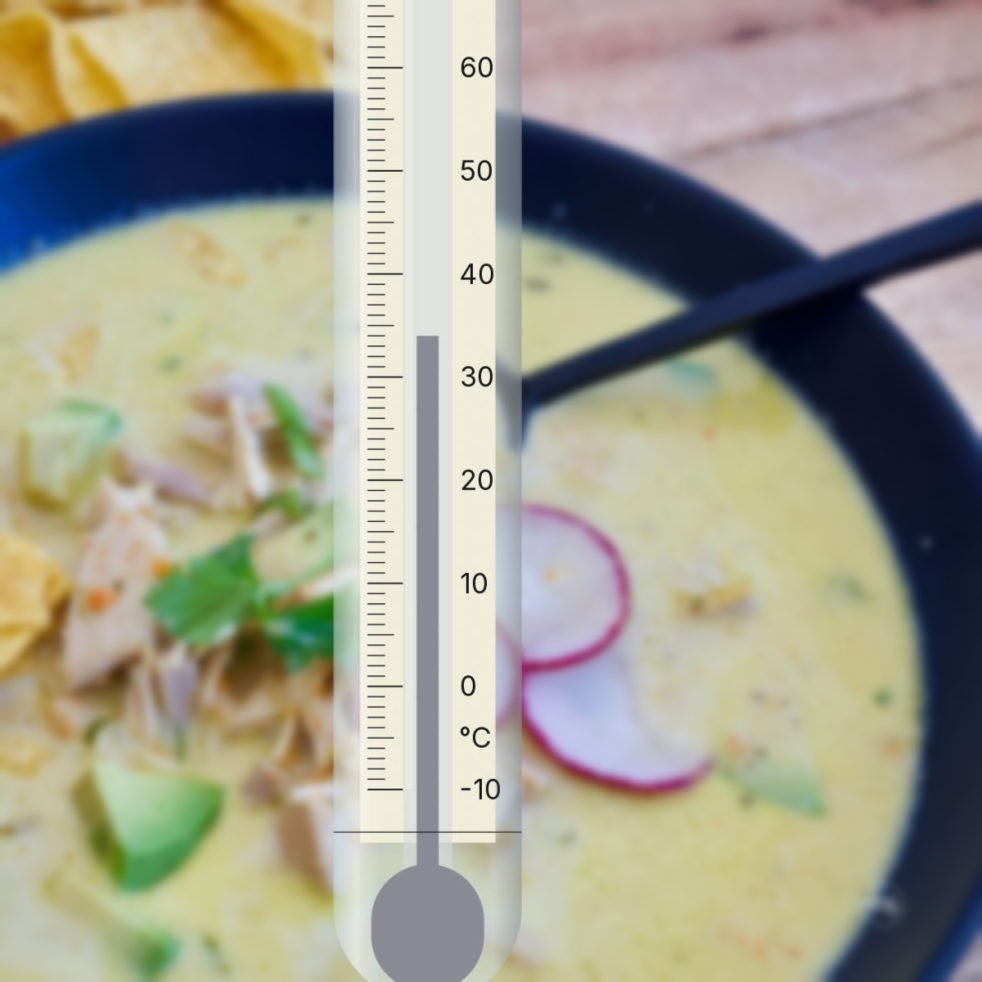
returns 34°C
